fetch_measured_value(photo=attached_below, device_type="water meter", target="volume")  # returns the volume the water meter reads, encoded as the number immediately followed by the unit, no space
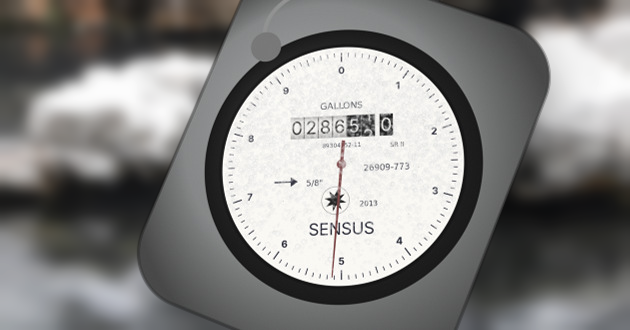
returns 286515.1gal
